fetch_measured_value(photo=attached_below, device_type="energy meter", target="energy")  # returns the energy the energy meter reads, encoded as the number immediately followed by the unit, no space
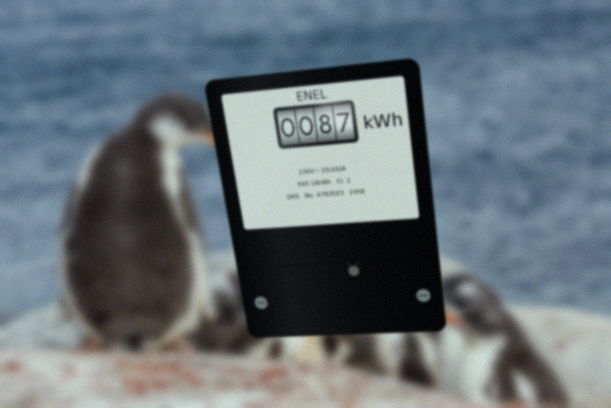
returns 87kWh
